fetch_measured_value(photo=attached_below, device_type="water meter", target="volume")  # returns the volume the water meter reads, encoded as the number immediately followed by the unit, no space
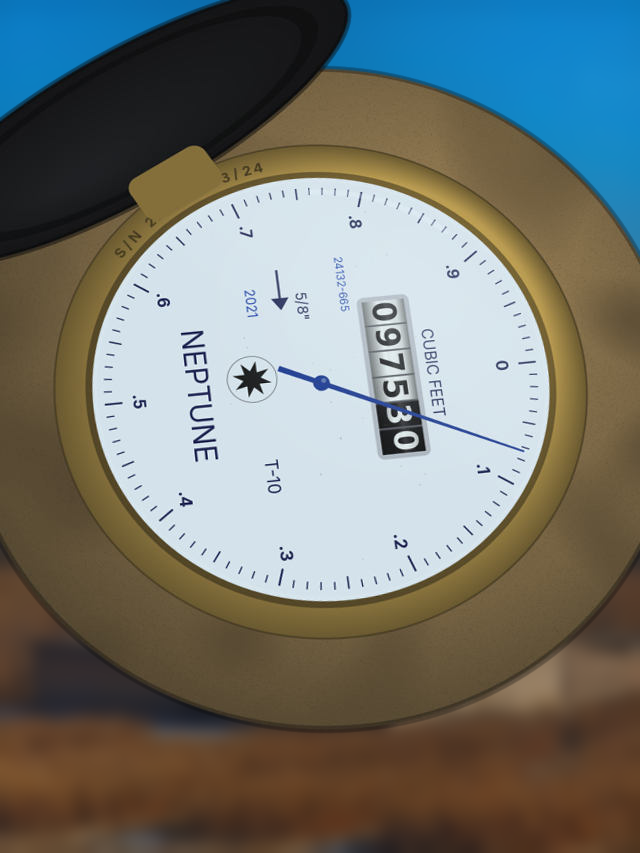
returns 97530.07ft³
